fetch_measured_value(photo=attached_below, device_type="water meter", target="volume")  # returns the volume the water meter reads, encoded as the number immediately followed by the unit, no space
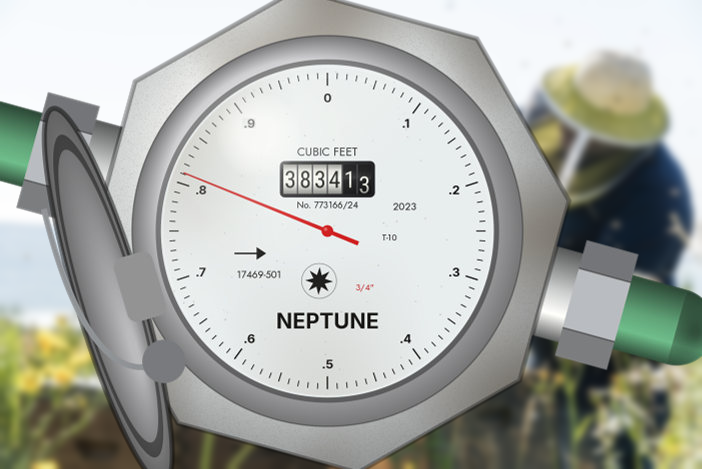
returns 383412.81ft³
